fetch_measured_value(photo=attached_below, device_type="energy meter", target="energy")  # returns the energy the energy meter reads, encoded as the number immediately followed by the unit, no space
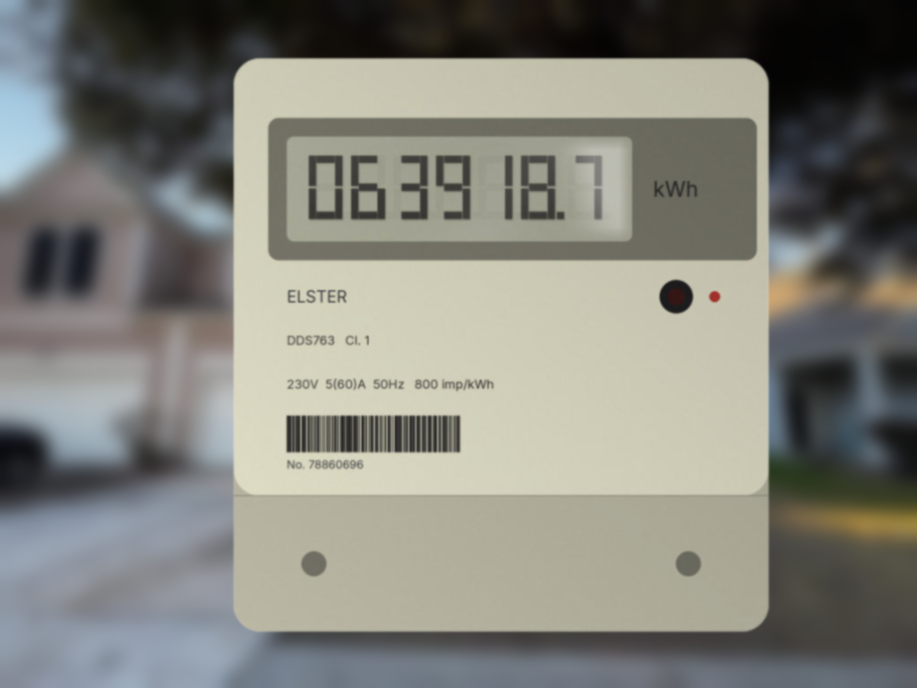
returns 63918.7kWh
